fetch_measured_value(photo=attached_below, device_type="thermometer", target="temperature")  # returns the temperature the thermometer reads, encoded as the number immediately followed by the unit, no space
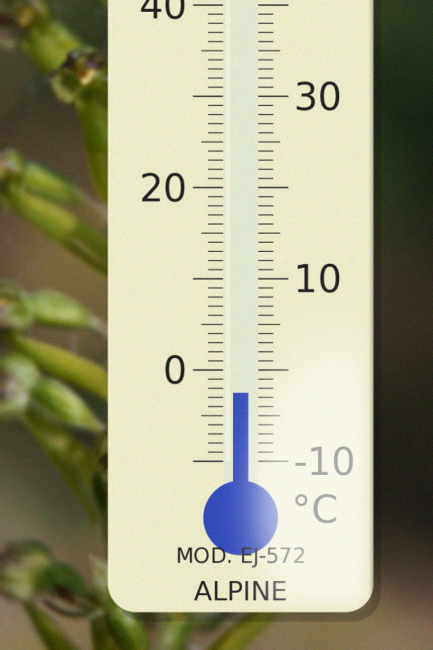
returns -2.5°C
